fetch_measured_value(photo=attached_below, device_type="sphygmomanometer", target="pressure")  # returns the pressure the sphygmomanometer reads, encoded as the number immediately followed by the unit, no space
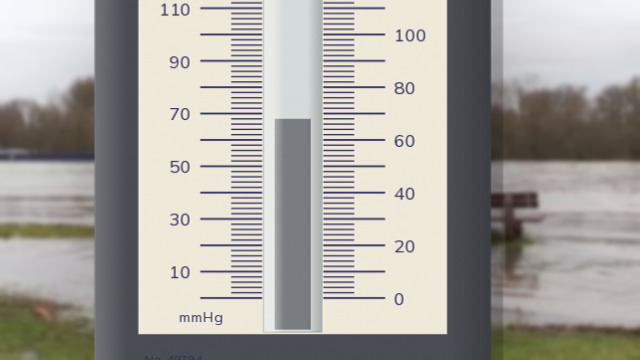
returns 68mmHg
